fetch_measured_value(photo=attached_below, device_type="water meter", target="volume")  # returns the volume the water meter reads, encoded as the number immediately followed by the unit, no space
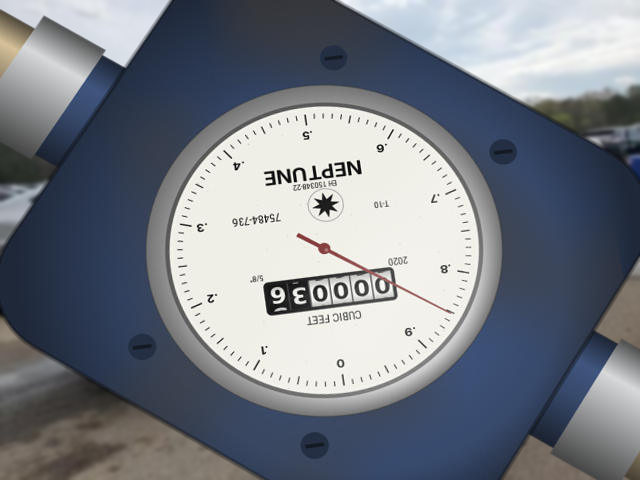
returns 35.85ft³
